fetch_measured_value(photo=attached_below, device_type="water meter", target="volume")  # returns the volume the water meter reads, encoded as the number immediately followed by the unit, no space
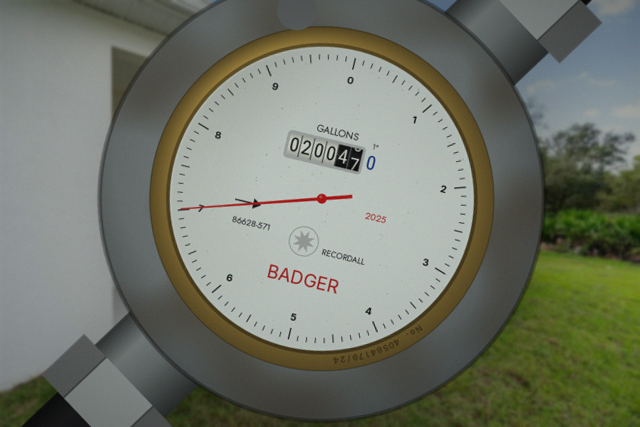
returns 200467.0gal
